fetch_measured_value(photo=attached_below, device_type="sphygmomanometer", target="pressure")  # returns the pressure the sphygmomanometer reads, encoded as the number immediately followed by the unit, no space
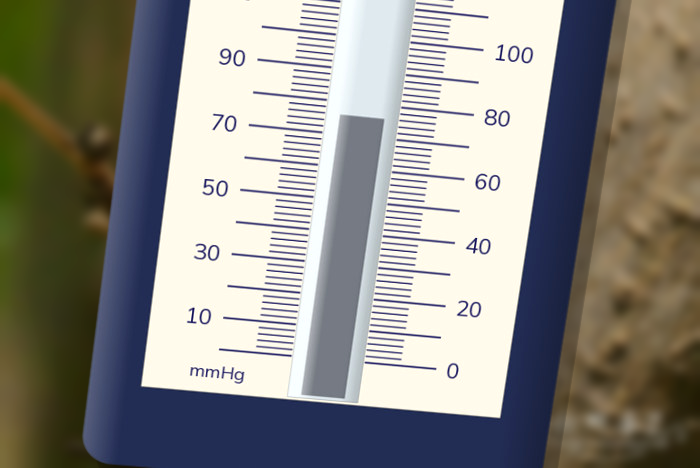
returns 76mmHg
